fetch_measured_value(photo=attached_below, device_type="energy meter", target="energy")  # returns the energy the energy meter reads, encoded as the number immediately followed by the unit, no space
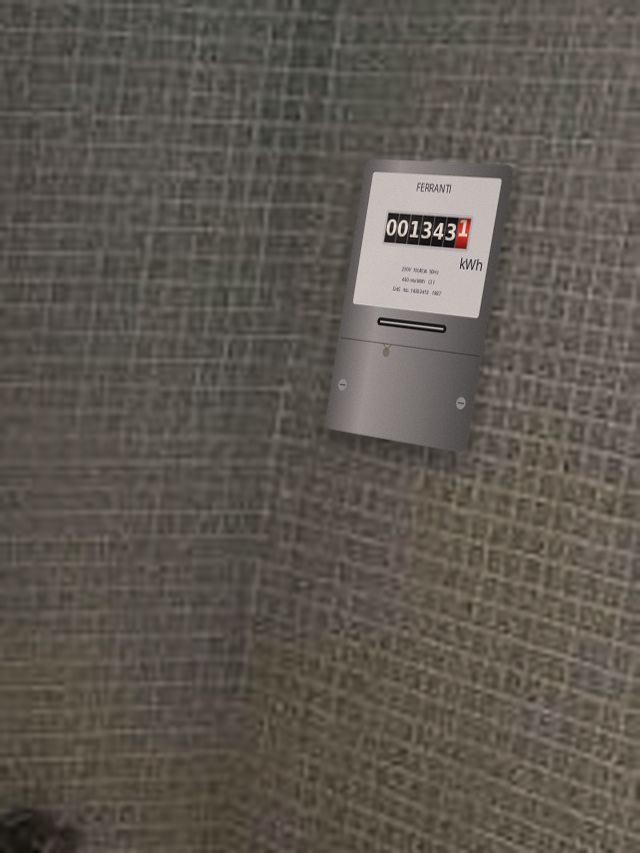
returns 1343.1kWh
